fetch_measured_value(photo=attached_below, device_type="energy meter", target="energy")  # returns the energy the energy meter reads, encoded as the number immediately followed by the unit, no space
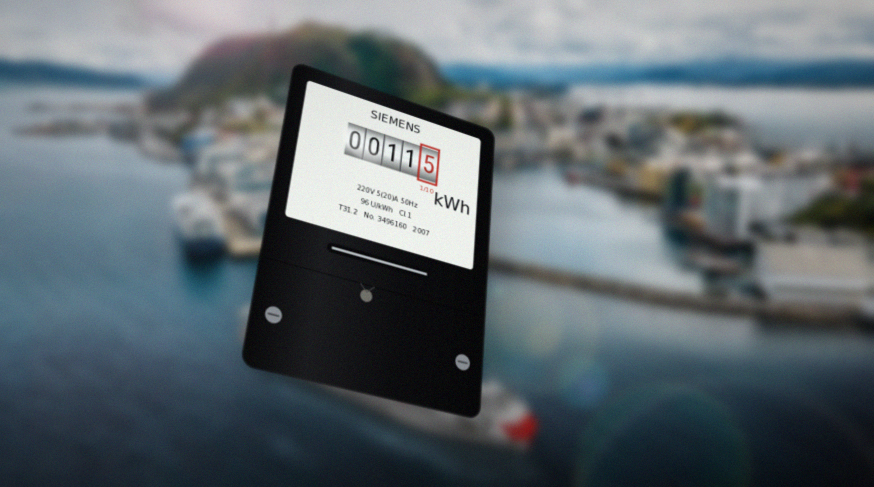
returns 11.5kWh
